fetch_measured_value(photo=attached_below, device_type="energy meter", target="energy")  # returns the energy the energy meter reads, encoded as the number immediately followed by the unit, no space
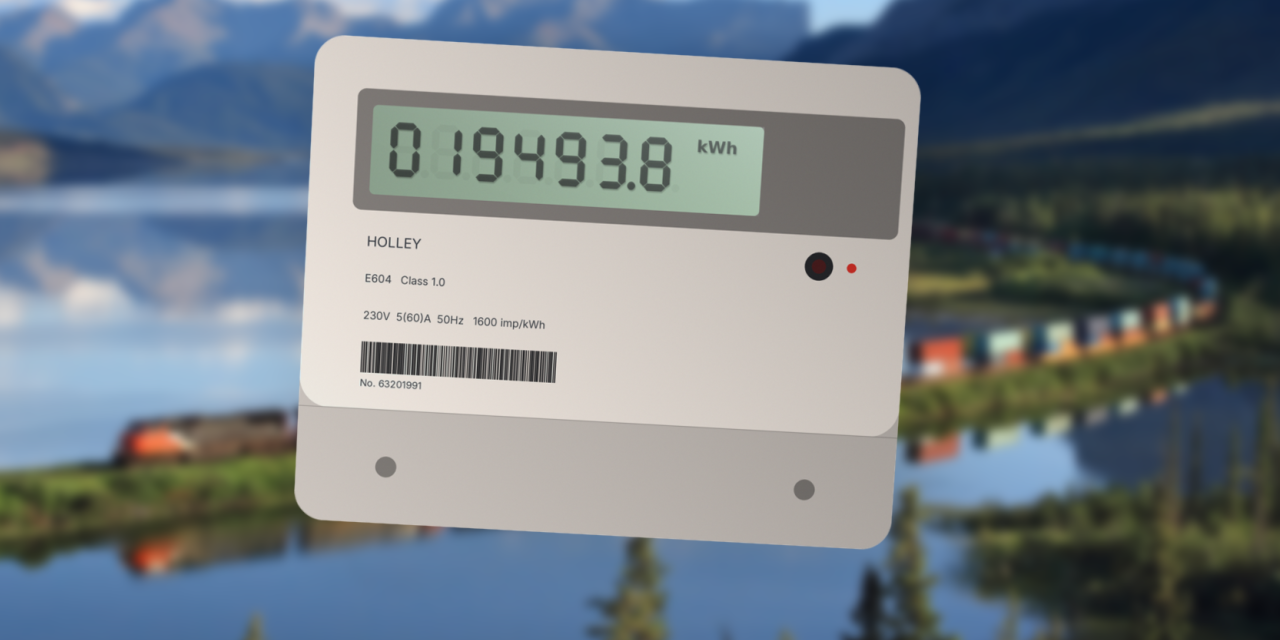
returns 19493.8kWh
